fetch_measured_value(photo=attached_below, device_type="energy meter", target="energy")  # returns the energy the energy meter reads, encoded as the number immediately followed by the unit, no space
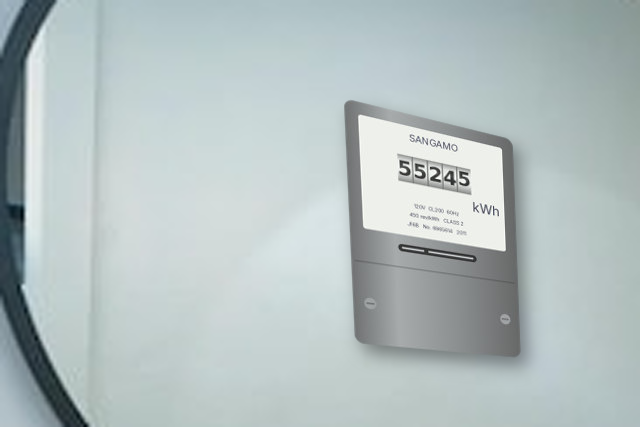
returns 55245kWh
